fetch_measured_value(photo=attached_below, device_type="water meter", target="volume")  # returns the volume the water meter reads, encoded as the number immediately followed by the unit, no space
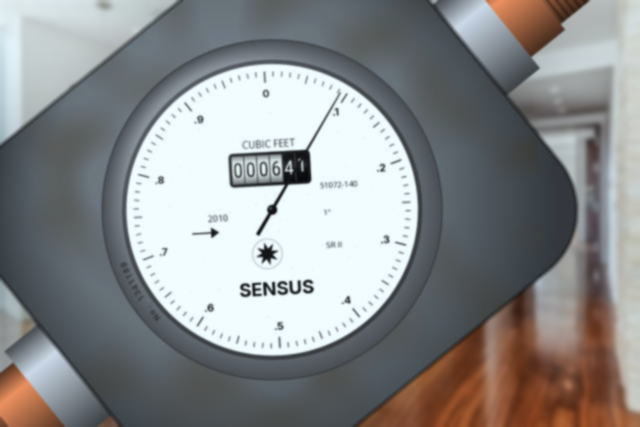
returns 641.09ft³
